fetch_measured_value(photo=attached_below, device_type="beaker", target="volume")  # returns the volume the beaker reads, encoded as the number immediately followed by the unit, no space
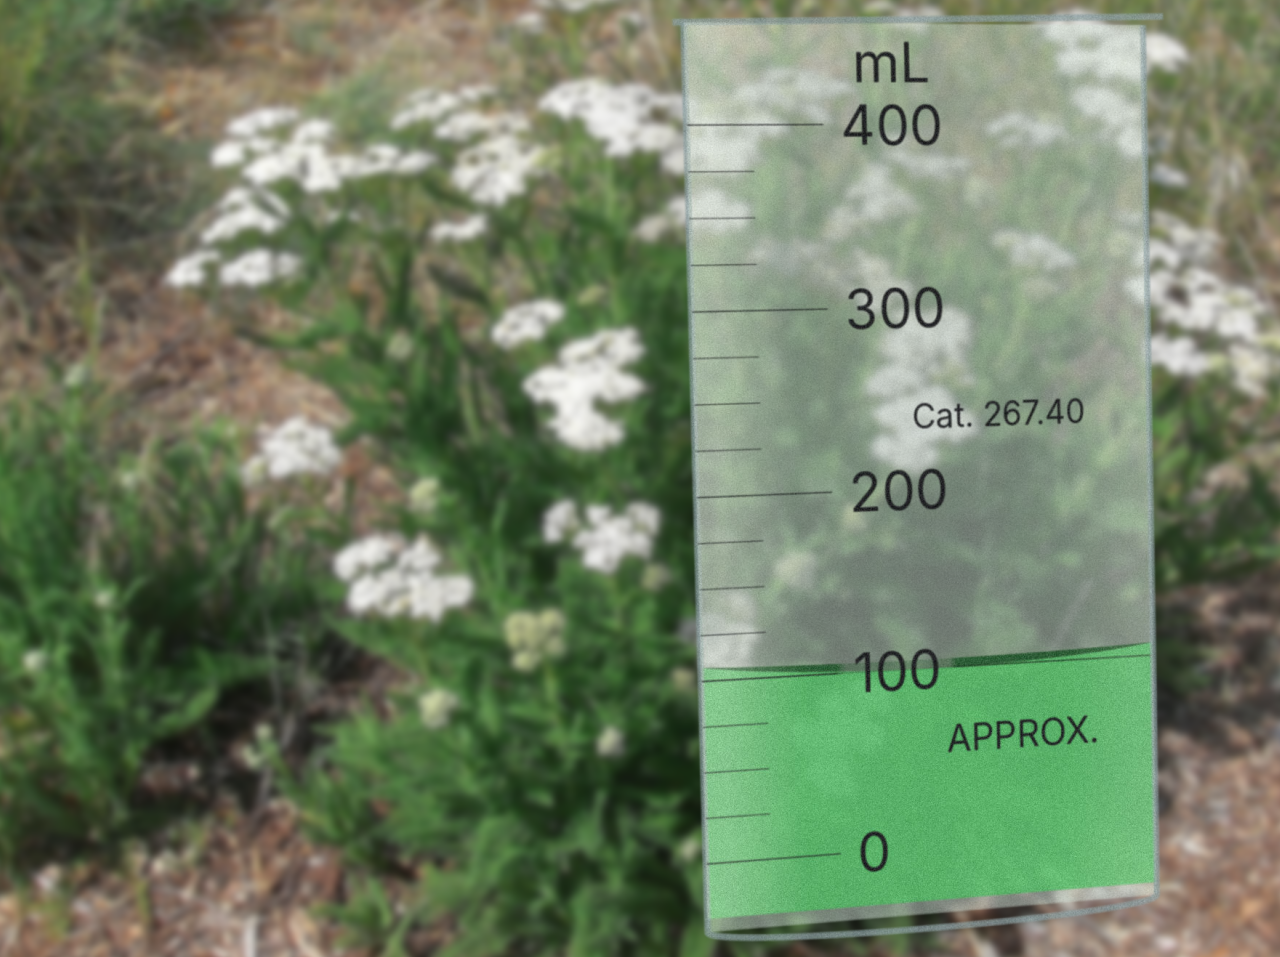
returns 100mL
